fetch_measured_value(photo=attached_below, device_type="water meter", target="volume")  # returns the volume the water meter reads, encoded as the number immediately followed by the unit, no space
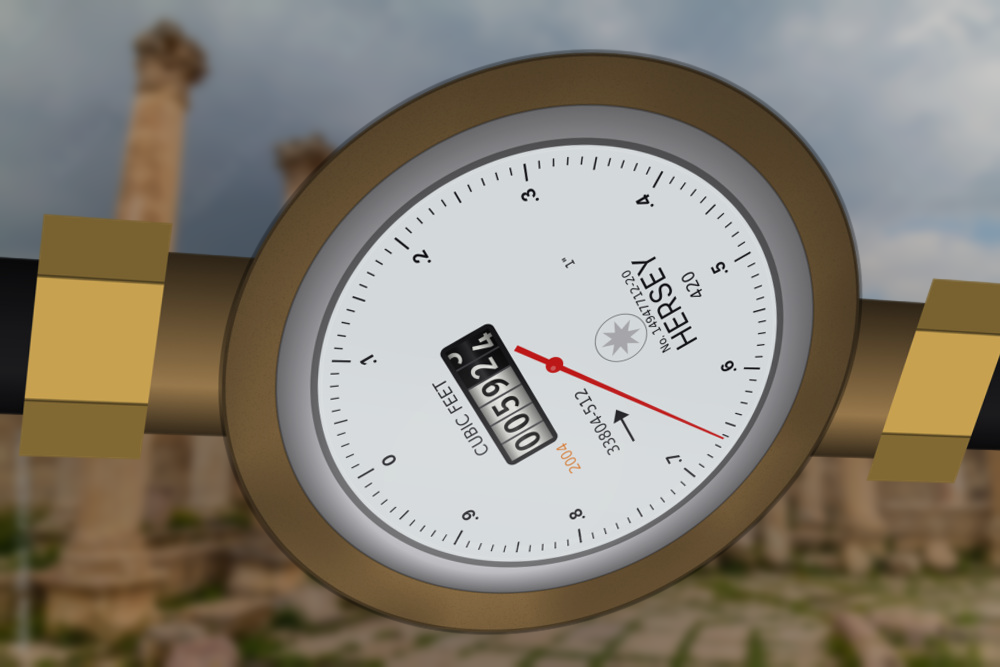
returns 5923.66ft³
